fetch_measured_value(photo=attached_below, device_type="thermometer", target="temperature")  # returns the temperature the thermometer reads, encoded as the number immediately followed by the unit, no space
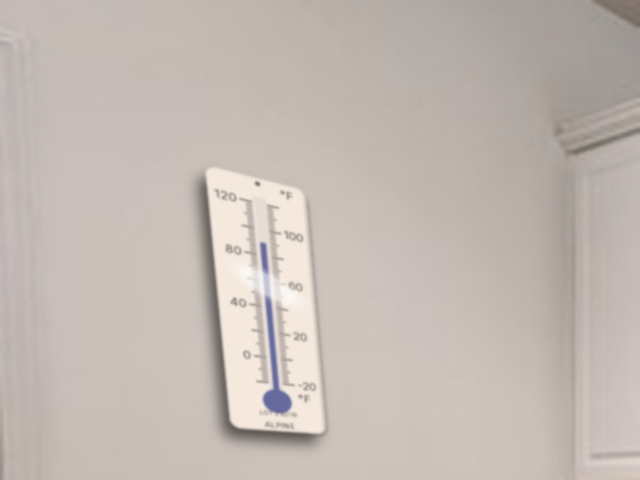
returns 90°F
